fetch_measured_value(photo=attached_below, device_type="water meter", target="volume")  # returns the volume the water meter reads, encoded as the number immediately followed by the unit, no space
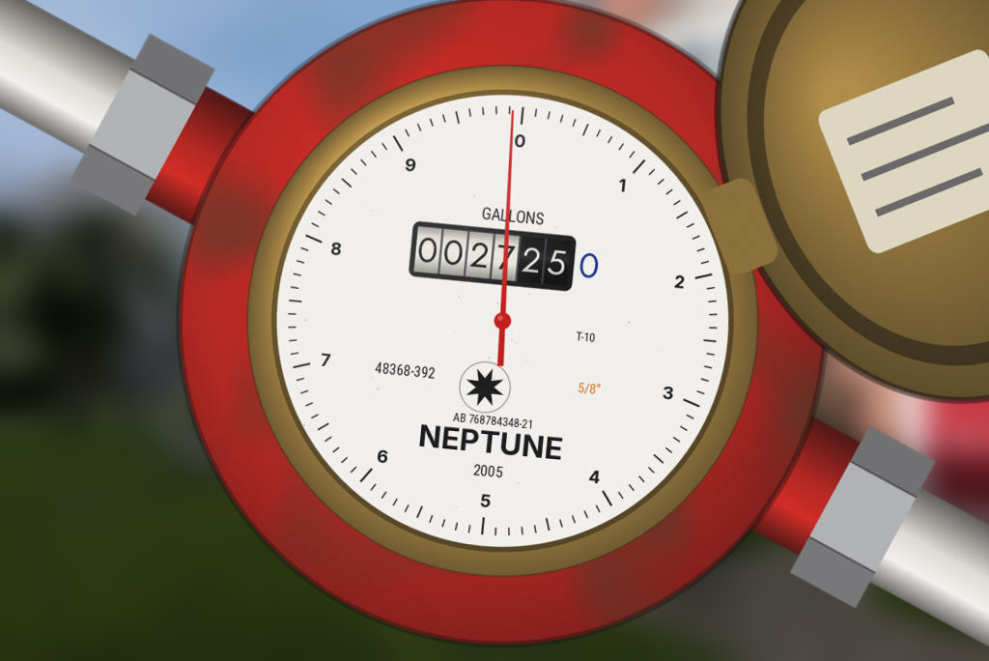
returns 27249.9gal
